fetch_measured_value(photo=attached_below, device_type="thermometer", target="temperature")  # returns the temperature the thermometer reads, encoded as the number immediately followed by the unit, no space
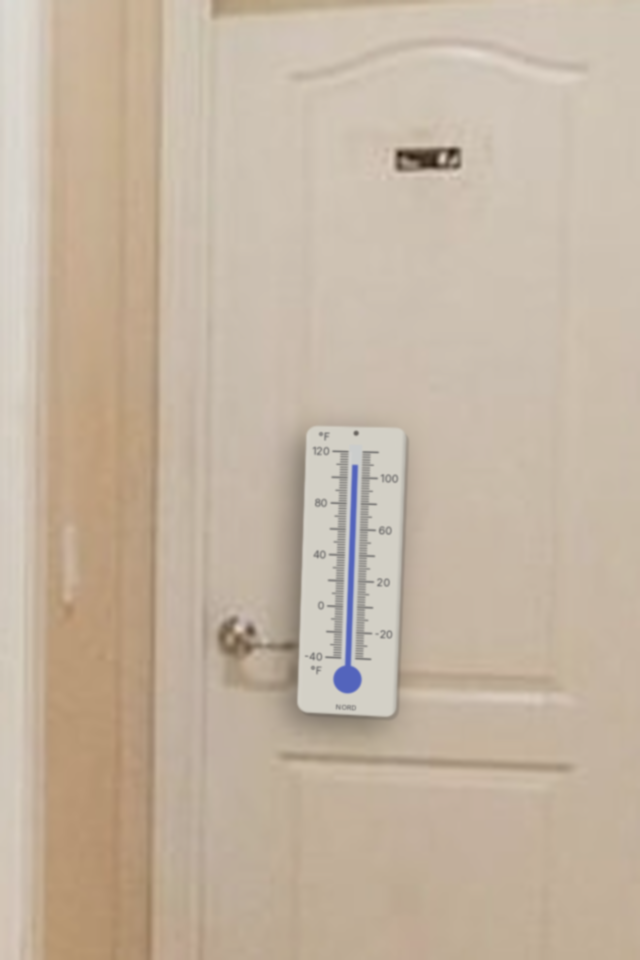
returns 110°F
